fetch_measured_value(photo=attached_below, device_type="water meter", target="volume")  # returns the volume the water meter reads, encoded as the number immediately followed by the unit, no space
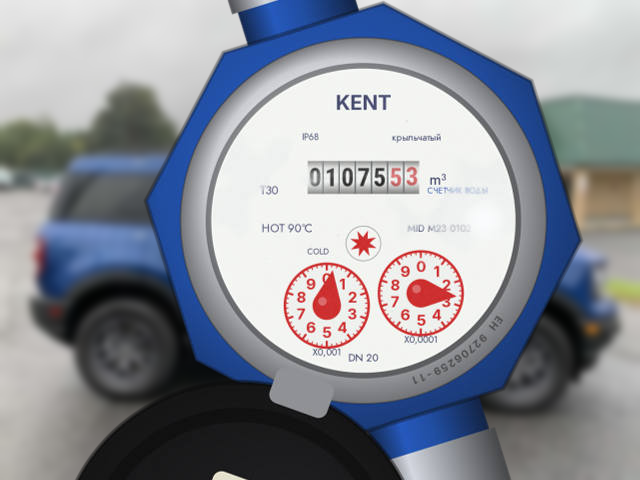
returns 1075.5302m³
